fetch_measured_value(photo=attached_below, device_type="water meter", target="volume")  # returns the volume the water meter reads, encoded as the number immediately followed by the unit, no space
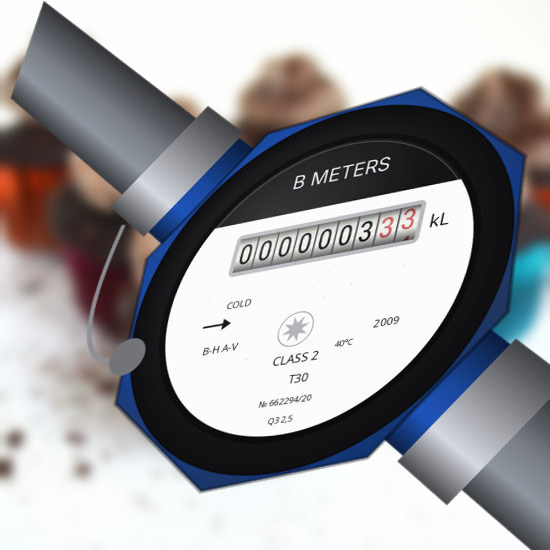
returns 3.33kL
